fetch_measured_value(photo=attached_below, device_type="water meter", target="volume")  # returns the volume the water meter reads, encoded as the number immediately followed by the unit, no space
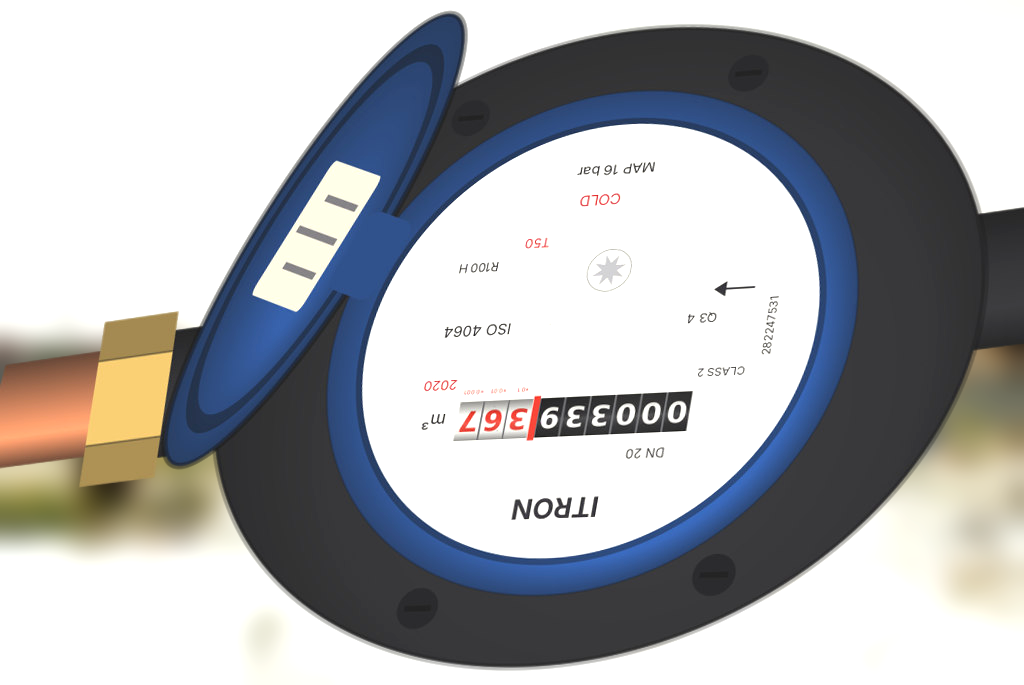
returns 339.367m³
